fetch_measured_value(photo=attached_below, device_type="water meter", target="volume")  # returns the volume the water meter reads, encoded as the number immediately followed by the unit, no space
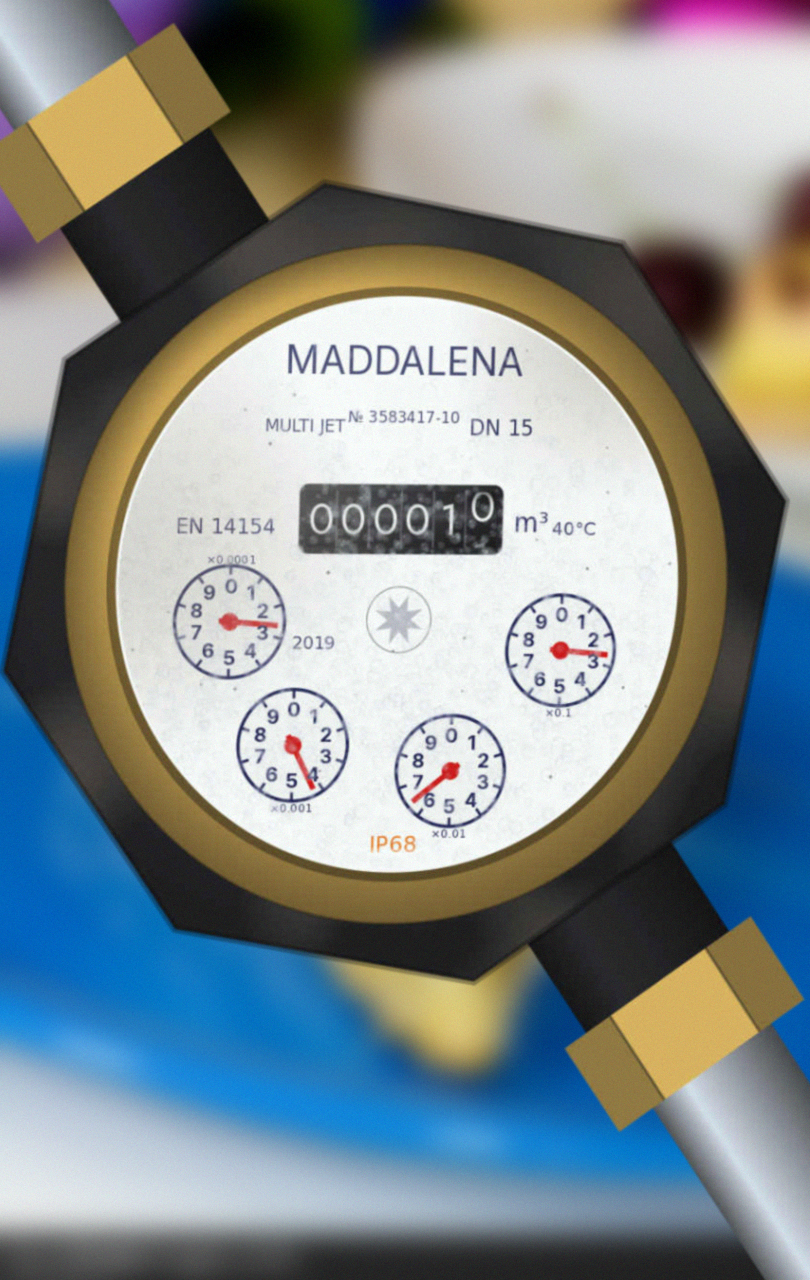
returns 10.2642m³
